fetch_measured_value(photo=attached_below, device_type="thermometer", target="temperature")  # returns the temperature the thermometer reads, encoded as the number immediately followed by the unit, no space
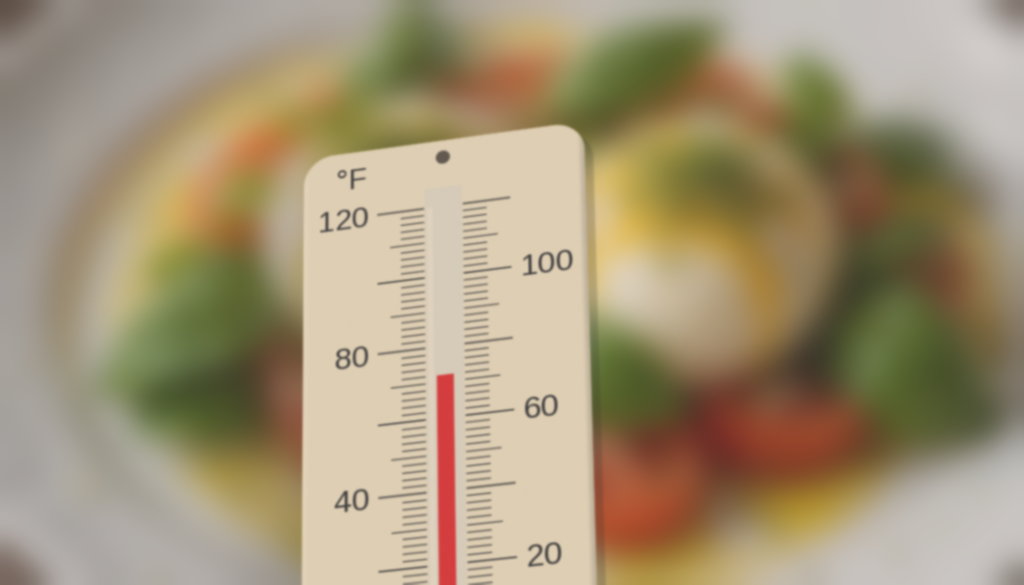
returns 72°F
